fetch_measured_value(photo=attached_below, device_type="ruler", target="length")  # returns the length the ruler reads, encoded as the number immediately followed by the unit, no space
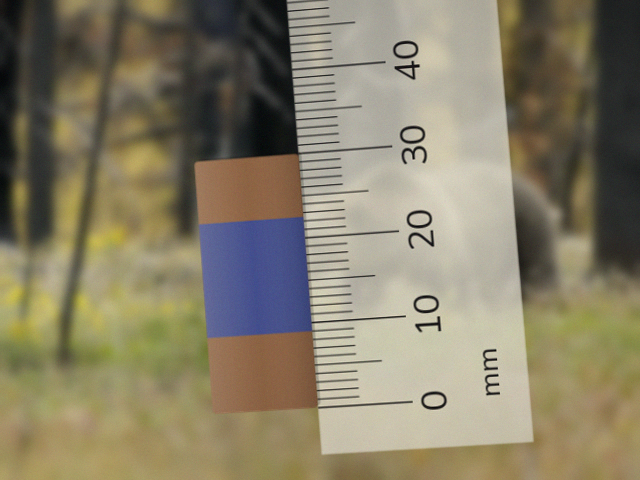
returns 30mm
